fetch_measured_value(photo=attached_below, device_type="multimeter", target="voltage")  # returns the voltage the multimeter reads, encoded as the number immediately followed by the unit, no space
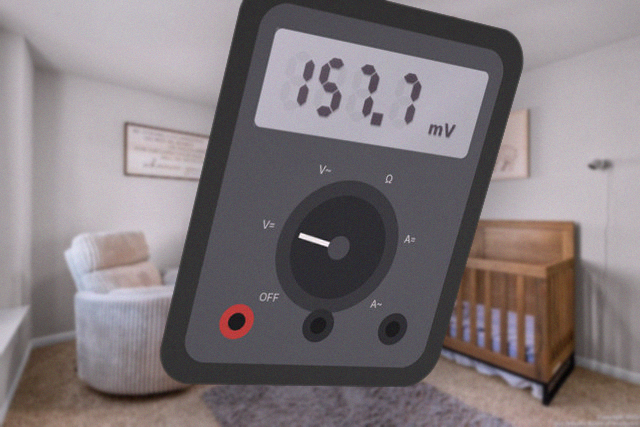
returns 157.7mV
